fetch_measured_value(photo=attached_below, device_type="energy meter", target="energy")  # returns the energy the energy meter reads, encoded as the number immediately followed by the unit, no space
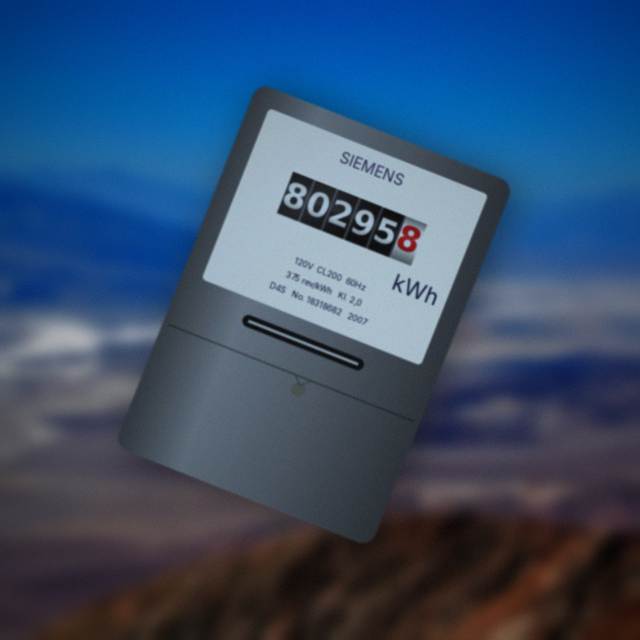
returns 80295.8kWh
